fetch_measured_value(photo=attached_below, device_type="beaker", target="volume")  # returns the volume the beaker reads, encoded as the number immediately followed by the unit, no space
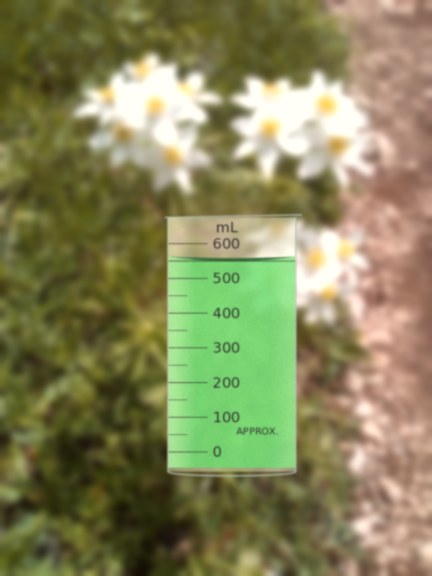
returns 550mL
